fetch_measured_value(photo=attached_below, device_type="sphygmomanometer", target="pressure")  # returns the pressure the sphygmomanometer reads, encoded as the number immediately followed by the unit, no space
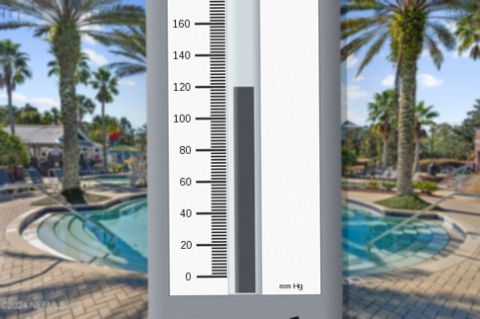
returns 120mmHg
